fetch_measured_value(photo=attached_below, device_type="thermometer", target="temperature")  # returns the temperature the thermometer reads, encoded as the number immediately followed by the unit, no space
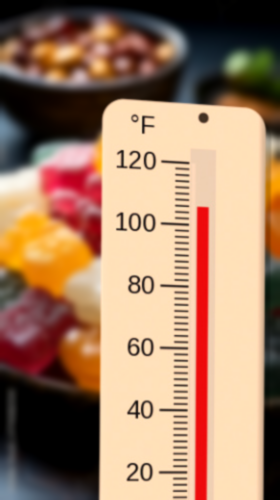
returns 106°F
